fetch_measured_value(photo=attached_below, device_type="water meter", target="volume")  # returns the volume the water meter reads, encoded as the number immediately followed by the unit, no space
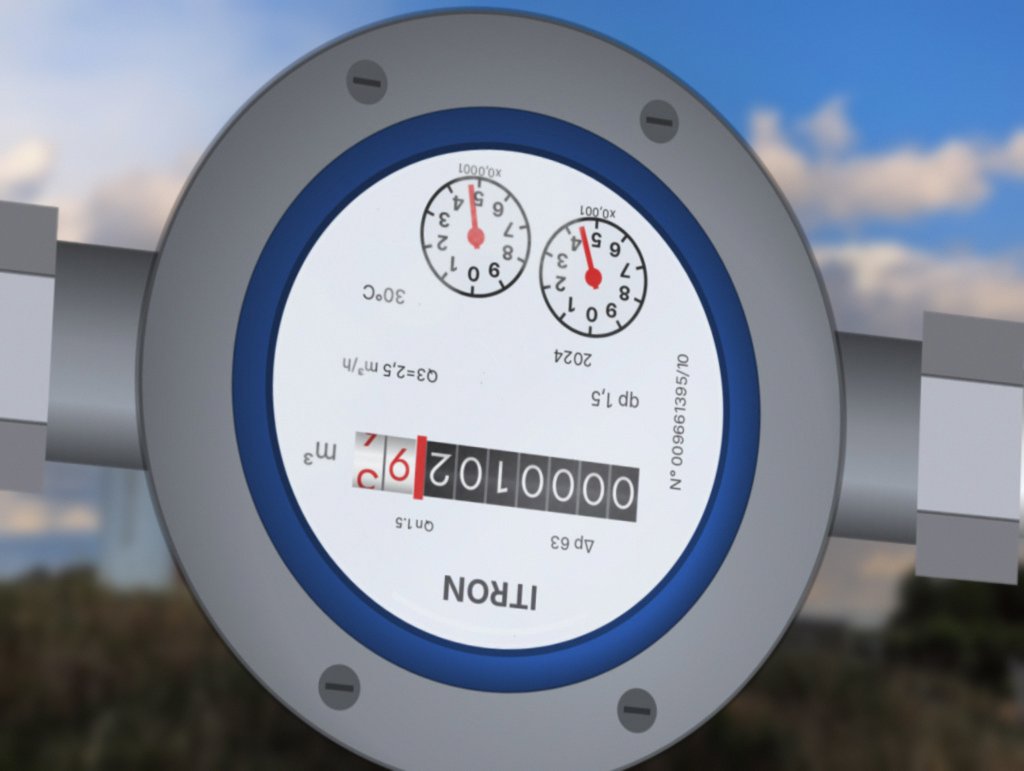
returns 102.9544m³
